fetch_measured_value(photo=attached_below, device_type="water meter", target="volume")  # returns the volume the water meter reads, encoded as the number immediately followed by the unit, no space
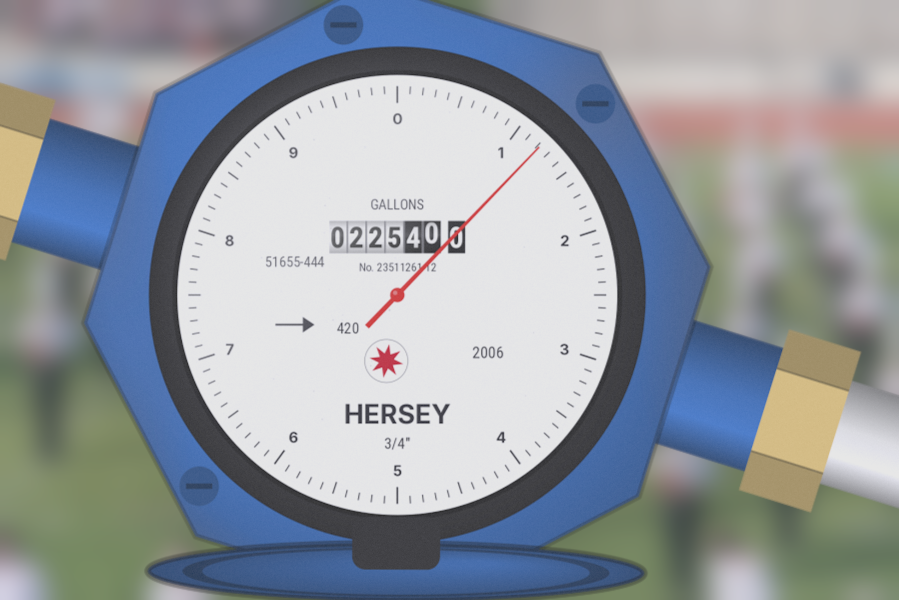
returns 225401.2gal
